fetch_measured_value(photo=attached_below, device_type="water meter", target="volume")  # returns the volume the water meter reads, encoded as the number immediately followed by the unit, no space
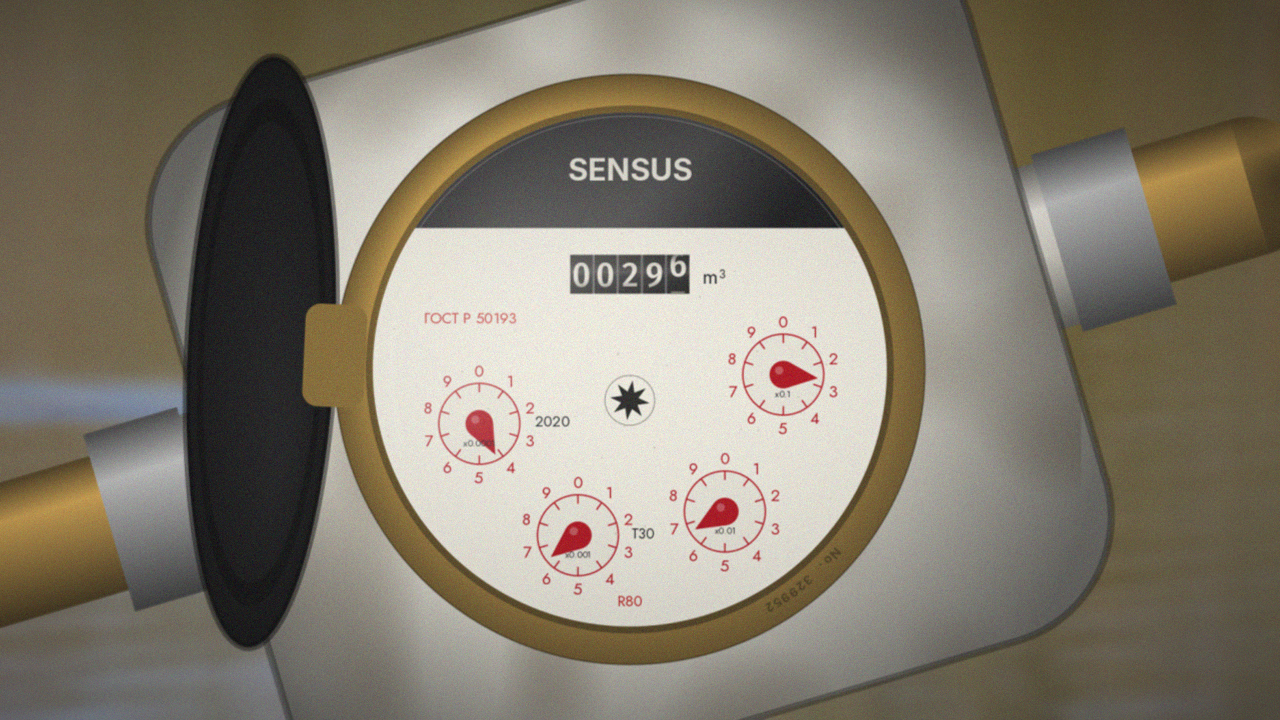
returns 296.2664m³
